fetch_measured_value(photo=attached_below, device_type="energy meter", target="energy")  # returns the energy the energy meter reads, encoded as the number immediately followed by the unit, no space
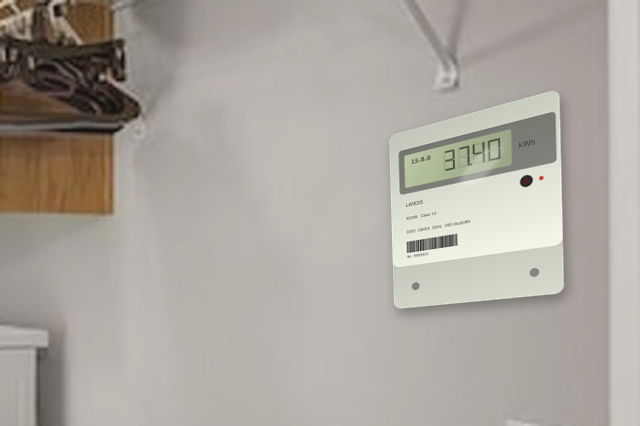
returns 37.40kWh
